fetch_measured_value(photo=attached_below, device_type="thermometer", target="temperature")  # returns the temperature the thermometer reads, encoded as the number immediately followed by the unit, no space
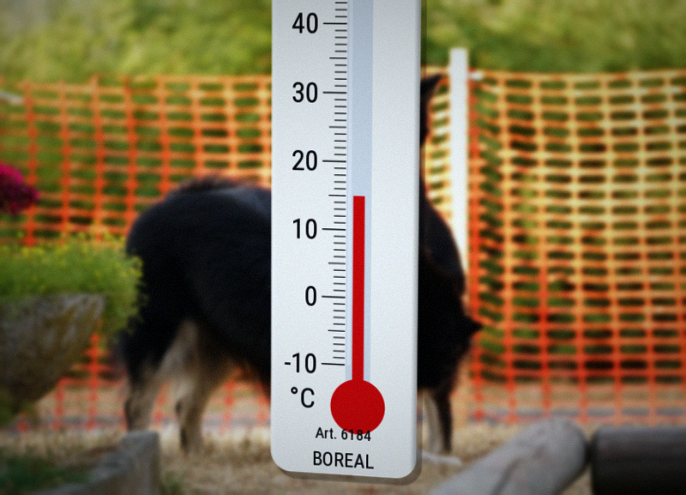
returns 15°C
